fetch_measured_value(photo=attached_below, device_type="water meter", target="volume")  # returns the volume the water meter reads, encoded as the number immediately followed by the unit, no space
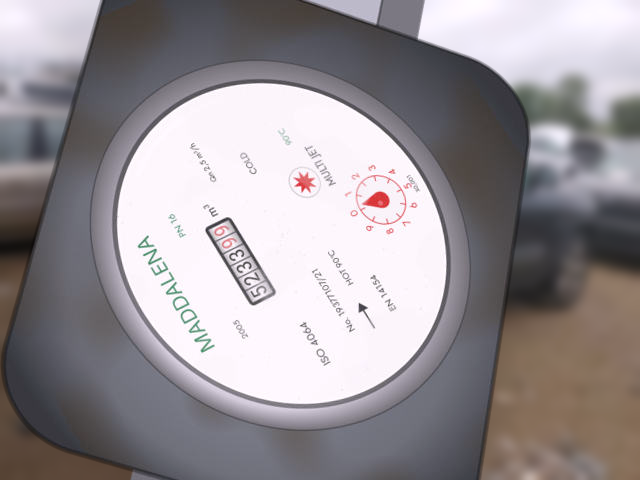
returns 5233.990m³
